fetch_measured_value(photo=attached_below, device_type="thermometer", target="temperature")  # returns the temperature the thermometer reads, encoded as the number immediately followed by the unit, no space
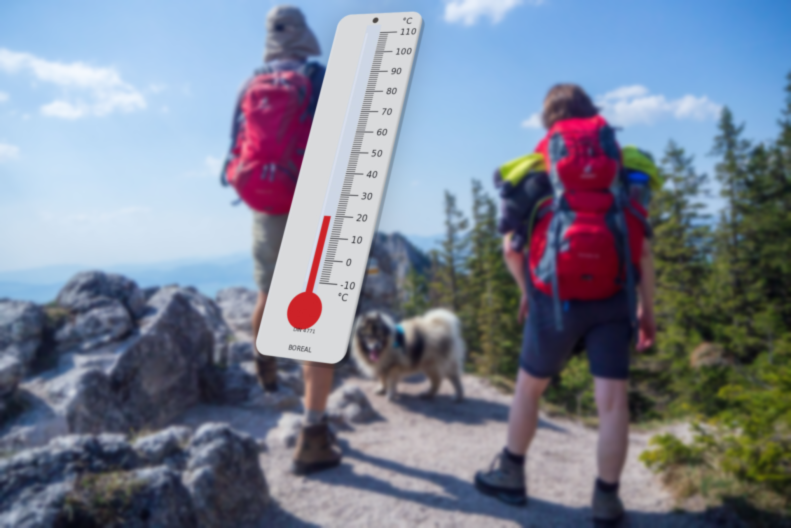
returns 20°C
